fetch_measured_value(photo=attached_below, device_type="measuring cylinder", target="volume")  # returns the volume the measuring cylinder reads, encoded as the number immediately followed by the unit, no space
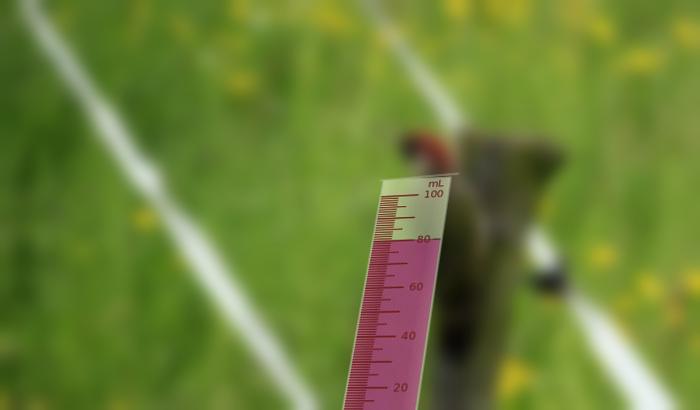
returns 80mL
